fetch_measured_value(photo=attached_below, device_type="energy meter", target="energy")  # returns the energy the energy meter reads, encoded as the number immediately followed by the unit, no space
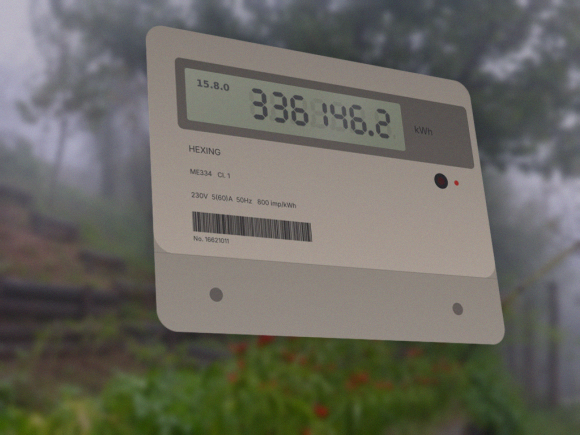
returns 336146.2kWh
